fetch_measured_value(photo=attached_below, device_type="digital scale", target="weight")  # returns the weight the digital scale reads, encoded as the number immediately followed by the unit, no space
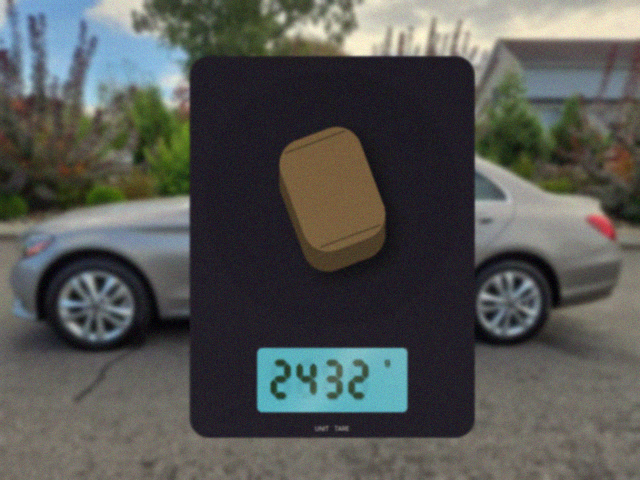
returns 2432g
